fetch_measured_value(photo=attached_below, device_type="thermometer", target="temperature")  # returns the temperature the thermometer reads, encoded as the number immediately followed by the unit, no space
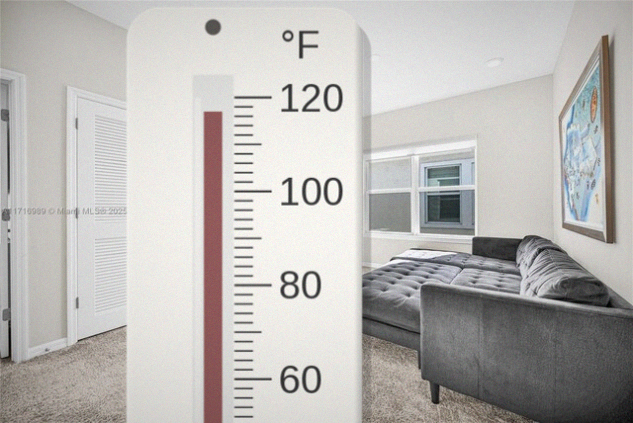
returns 117°F
